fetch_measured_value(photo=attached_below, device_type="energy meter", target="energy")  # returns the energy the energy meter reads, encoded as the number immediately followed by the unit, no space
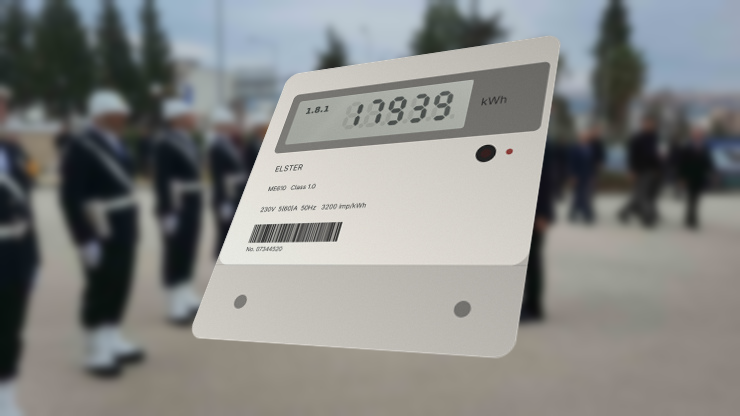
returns 17939kWh
